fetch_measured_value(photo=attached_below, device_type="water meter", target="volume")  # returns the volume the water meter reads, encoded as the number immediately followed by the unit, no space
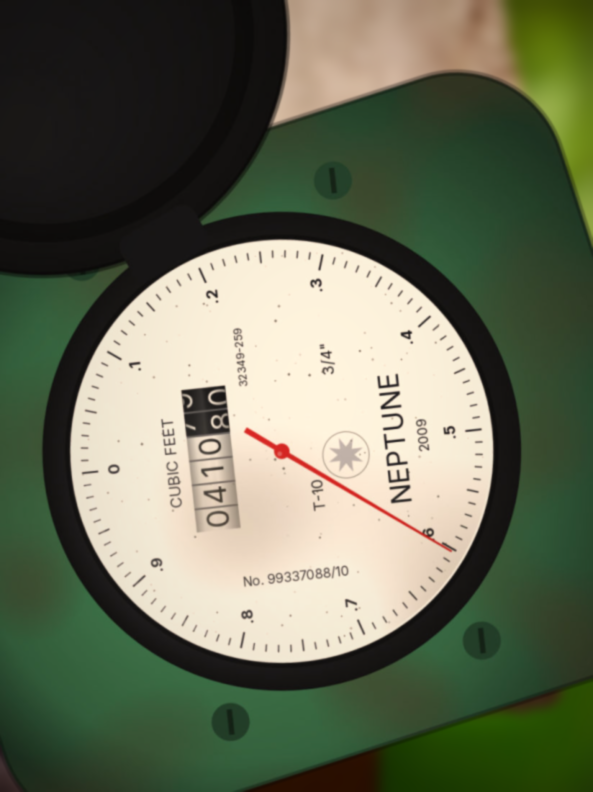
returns 41079.60ft³
